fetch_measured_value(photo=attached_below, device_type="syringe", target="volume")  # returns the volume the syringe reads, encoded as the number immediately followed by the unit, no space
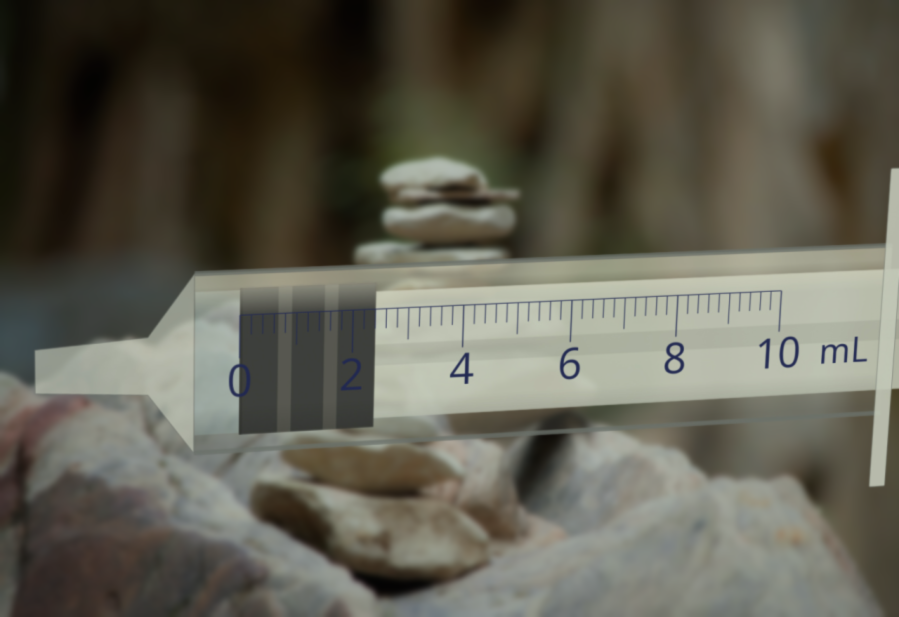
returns 0mL
